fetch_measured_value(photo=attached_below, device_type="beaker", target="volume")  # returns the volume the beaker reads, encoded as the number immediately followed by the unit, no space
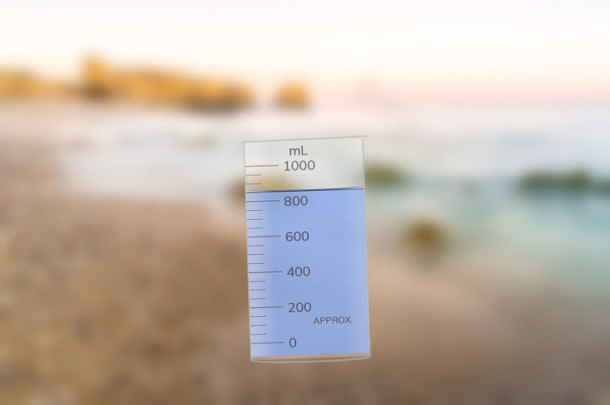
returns 850mL
